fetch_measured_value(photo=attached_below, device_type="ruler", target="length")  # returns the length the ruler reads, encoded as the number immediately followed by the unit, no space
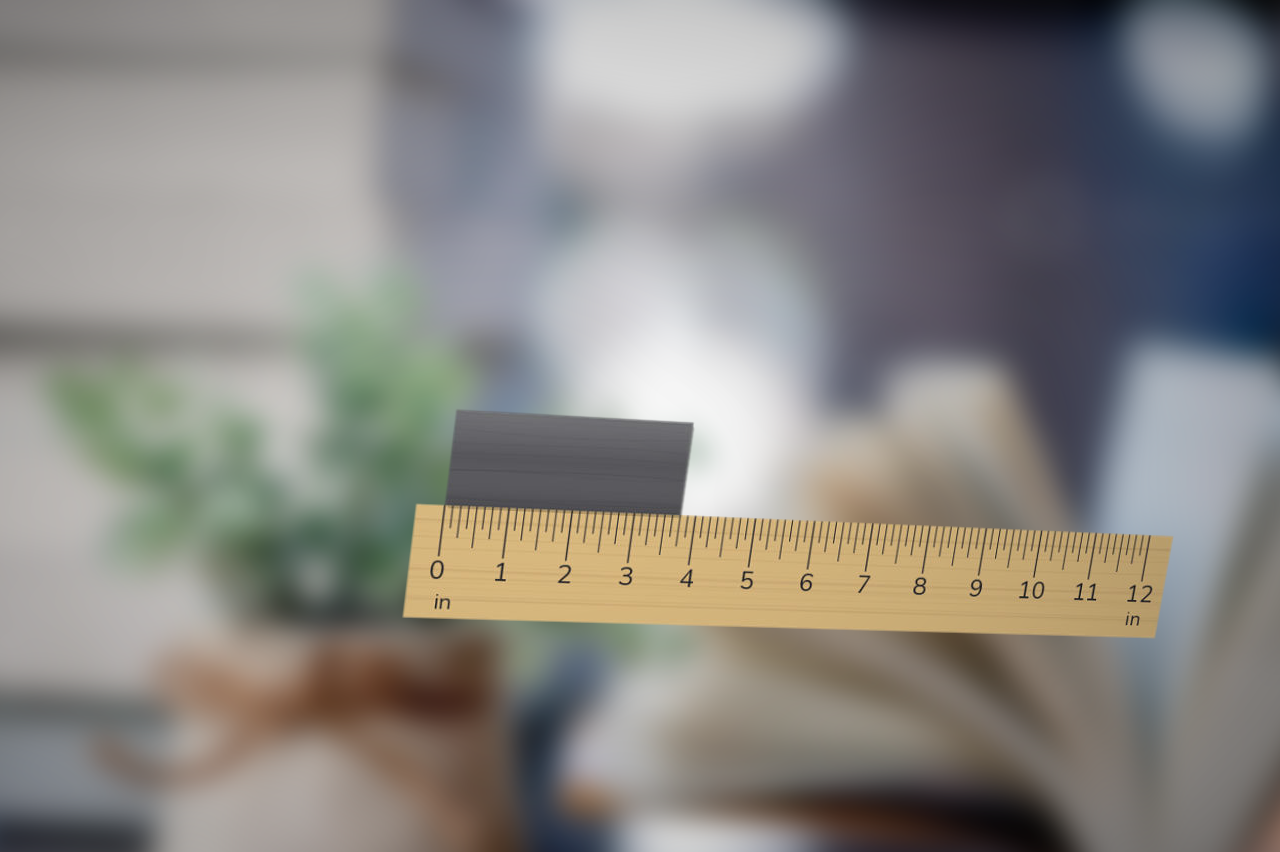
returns 3.75in
